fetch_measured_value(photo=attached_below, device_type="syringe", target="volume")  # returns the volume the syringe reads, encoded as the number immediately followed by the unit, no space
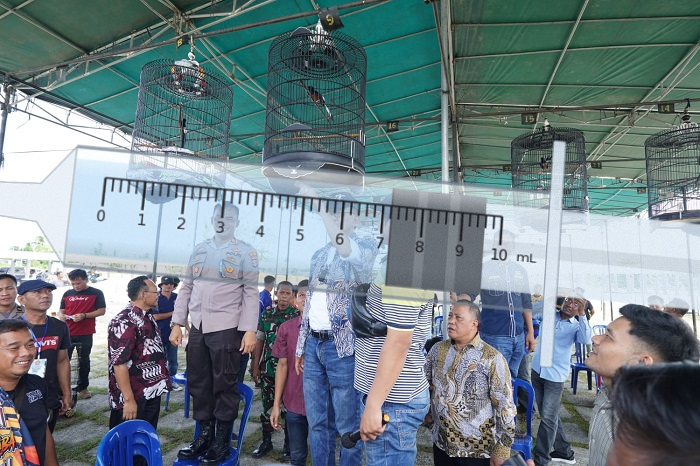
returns 7.2mL
